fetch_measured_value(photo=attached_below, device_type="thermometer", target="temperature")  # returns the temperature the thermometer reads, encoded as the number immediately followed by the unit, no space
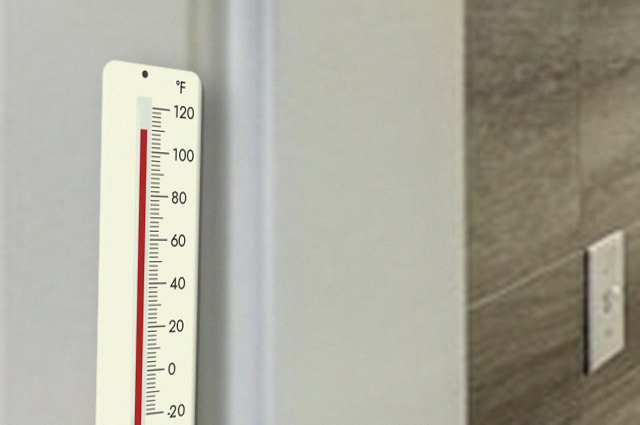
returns 110°F
